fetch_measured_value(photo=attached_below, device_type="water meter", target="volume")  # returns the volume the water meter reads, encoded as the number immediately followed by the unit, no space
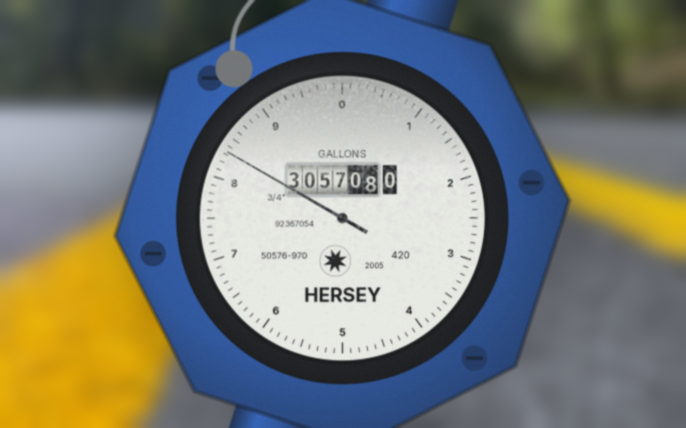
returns 3057078.3gal
